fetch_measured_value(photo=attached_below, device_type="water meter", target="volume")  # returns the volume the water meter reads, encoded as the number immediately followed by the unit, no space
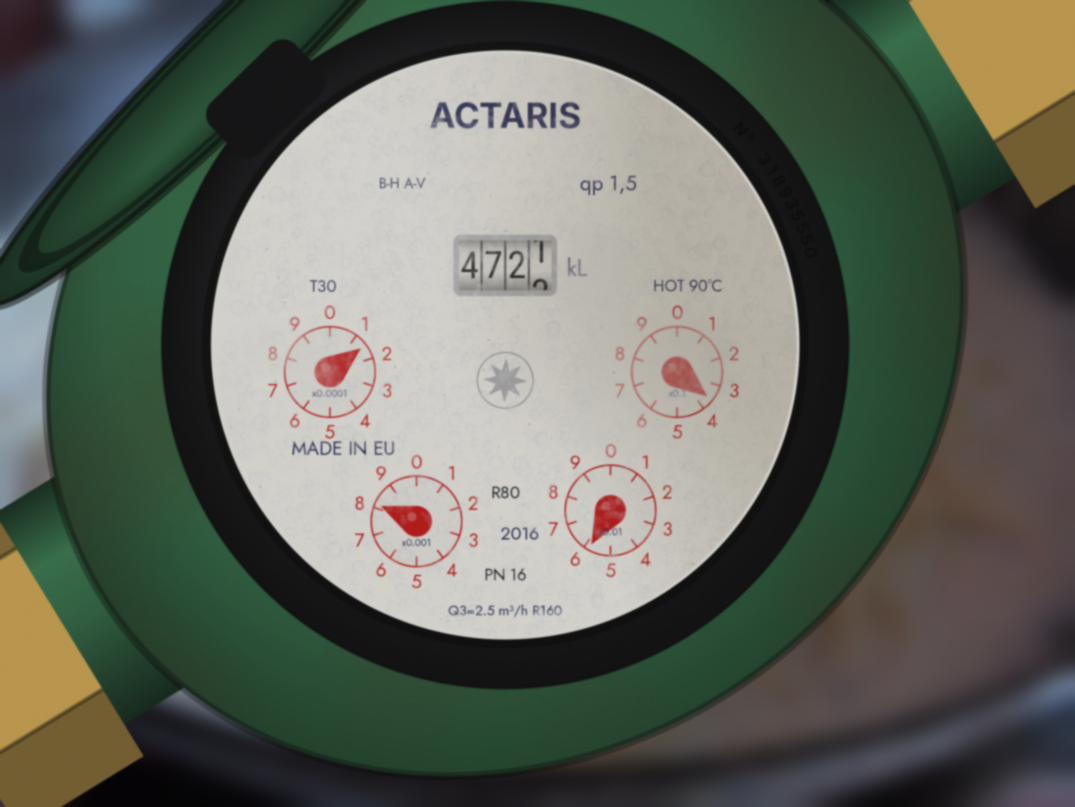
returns 4721.3581kL
